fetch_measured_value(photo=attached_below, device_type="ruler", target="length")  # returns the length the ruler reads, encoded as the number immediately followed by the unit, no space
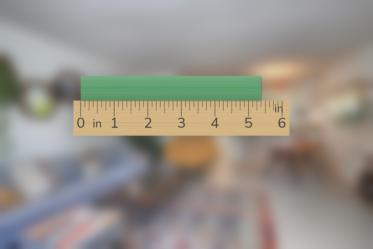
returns 5.375in
